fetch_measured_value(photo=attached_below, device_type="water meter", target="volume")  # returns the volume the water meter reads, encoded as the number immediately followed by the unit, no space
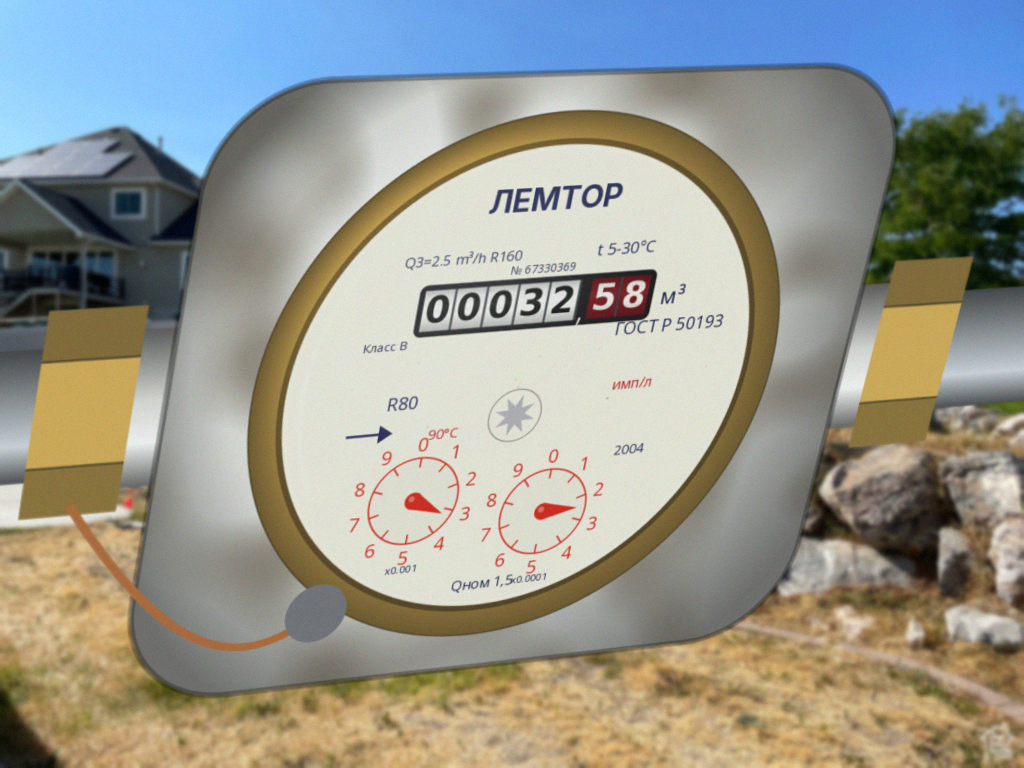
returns 32.5832m³
